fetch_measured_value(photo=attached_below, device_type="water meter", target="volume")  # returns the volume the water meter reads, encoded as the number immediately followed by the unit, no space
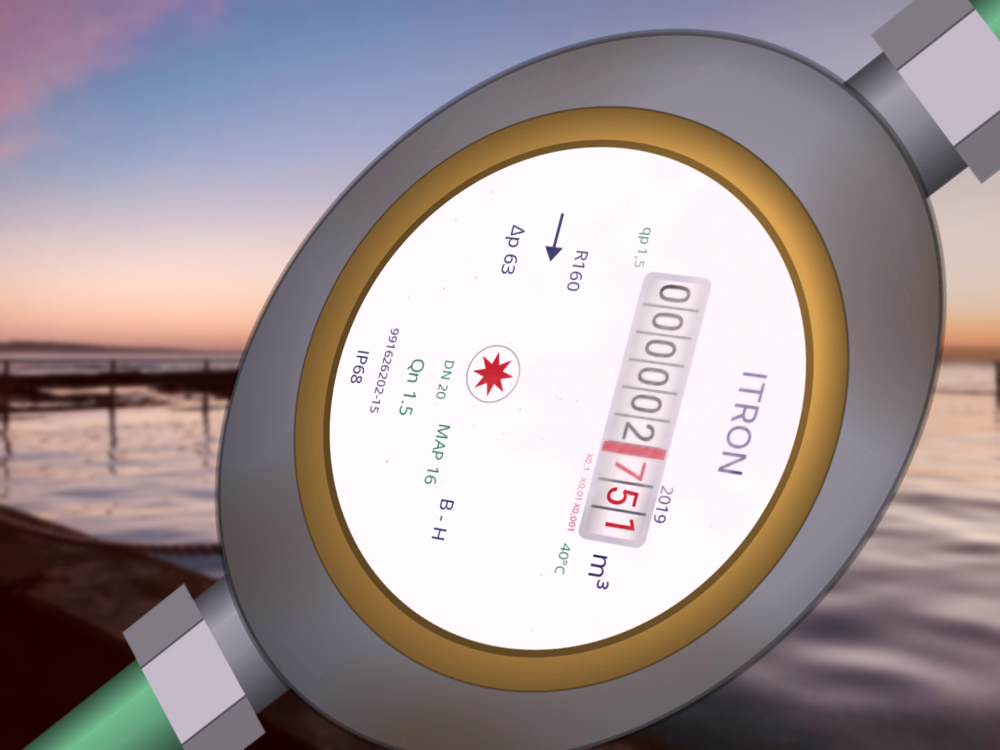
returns 2.751m³
